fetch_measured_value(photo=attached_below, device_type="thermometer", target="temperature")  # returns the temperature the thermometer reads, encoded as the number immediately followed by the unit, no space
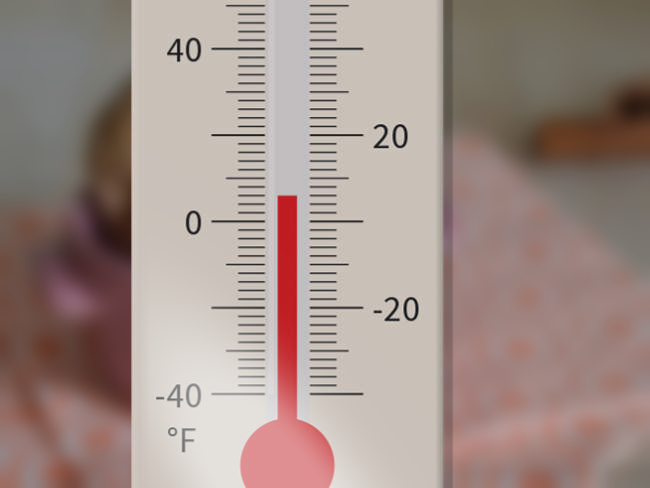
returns 6°F
